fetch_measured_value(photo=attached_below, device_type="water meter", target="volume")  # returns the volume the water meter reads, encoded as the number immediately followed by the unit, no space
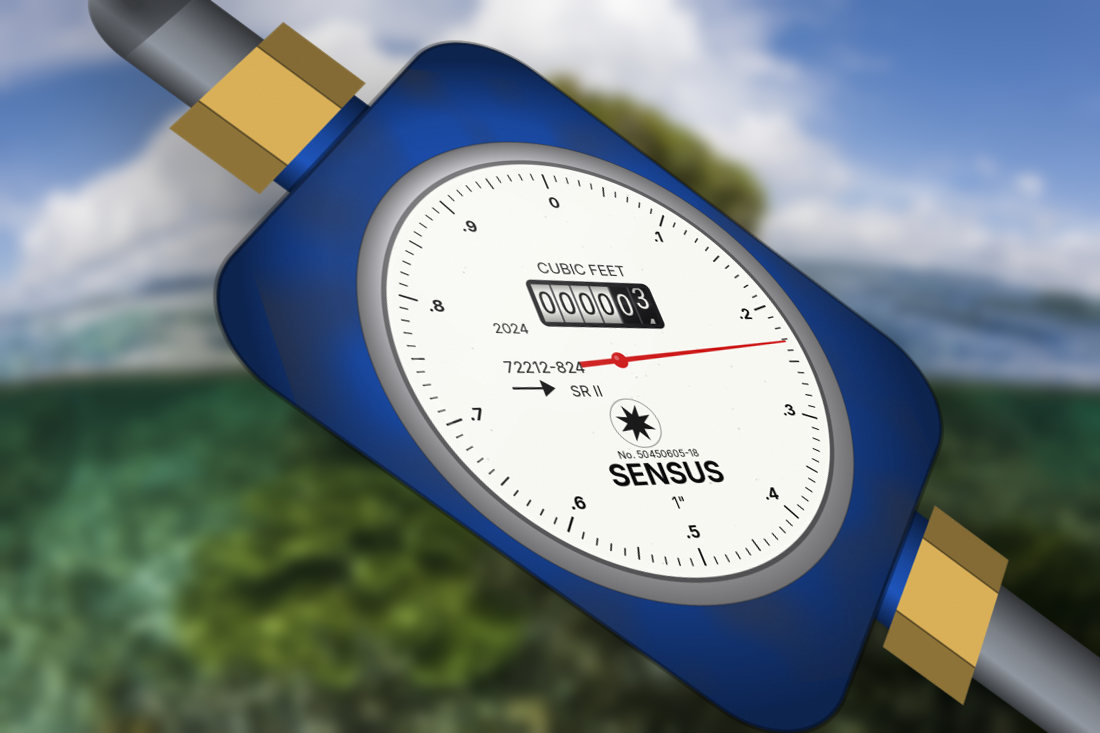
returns 3.23ft³
